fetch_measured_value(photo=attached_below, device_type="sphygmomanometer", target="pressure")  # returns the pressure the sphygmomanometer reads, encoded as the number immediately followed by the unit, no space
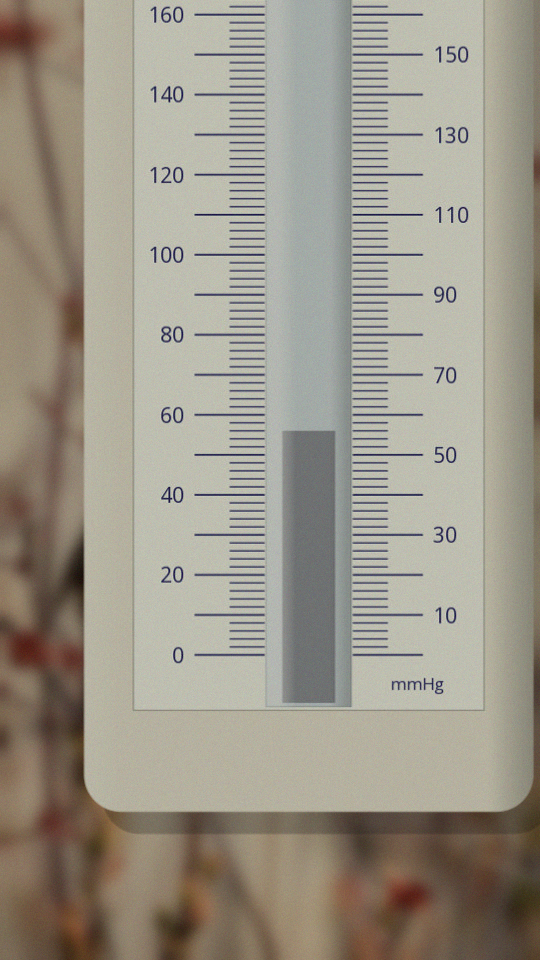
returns 56mmHg
